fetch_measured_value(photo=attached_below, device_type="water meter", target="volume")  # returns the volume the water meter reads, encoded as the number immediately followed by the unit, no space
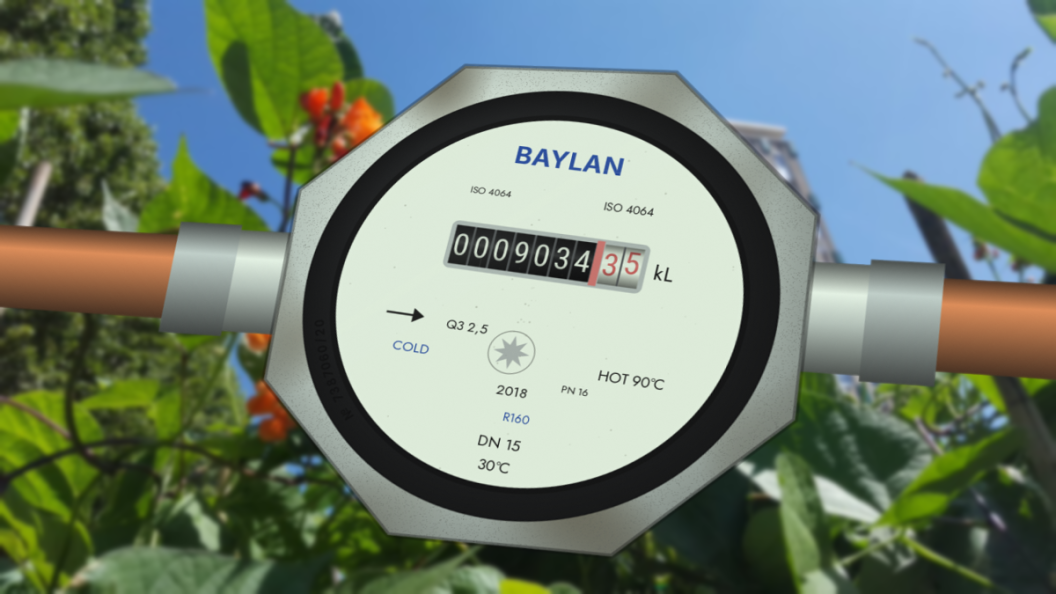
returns 9034.35kL
